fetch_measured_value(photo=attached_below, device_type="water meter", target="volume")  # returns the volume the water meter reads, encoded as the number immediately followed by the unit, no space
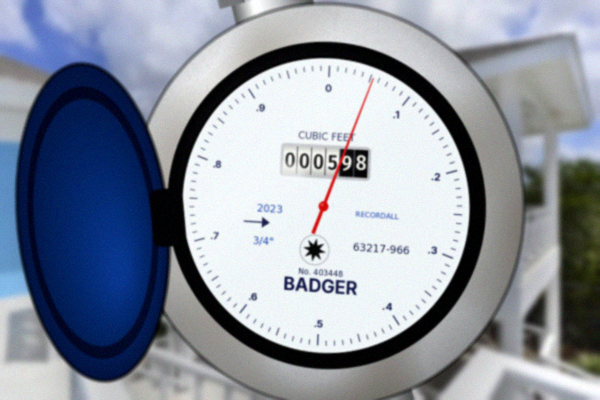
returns 598.05ft³
